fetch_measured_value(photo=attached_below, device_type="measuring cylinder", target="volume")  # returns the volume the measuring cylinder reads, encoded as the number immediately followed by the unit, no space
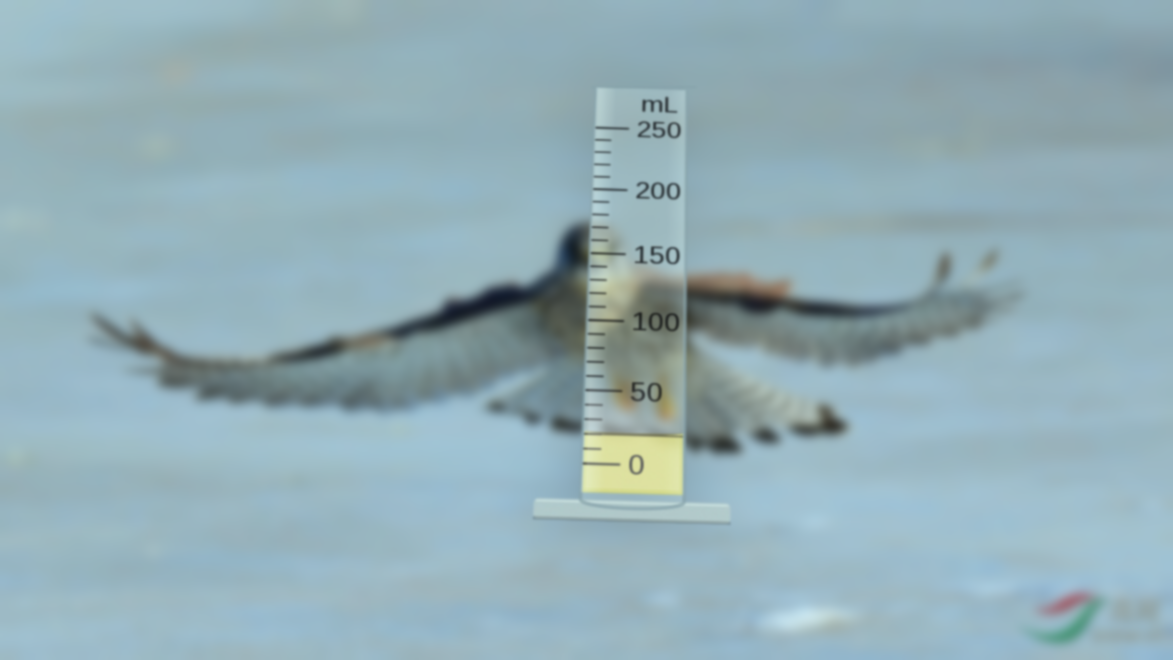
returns 20mL
